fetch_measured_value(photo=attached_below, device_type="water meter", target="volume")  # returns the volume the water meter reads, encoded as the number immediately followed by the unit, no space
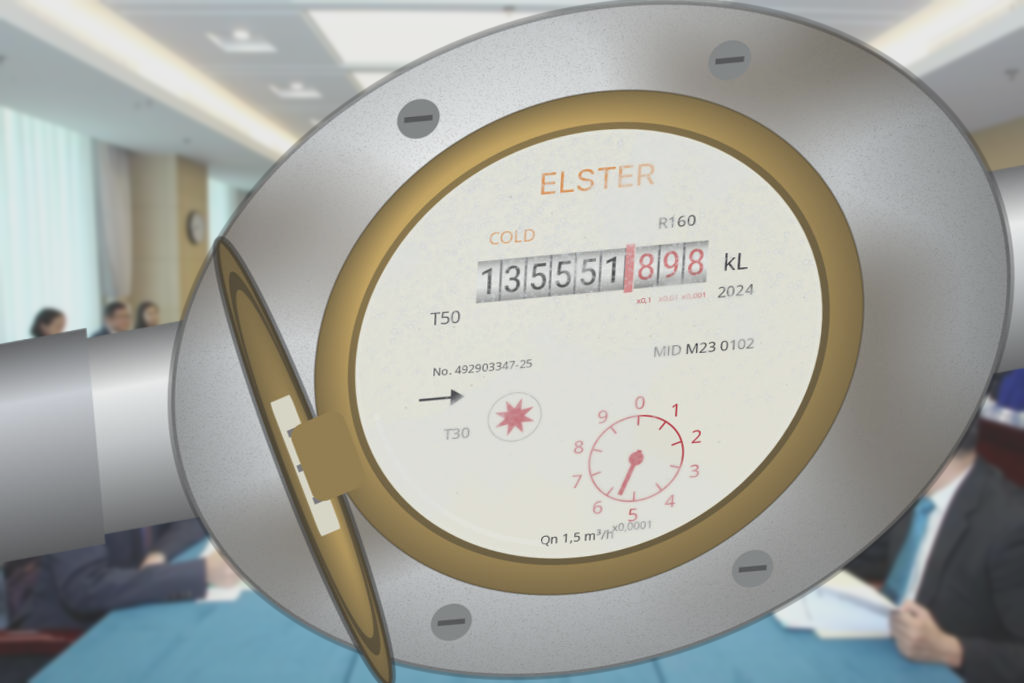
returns 135551.8985kL
